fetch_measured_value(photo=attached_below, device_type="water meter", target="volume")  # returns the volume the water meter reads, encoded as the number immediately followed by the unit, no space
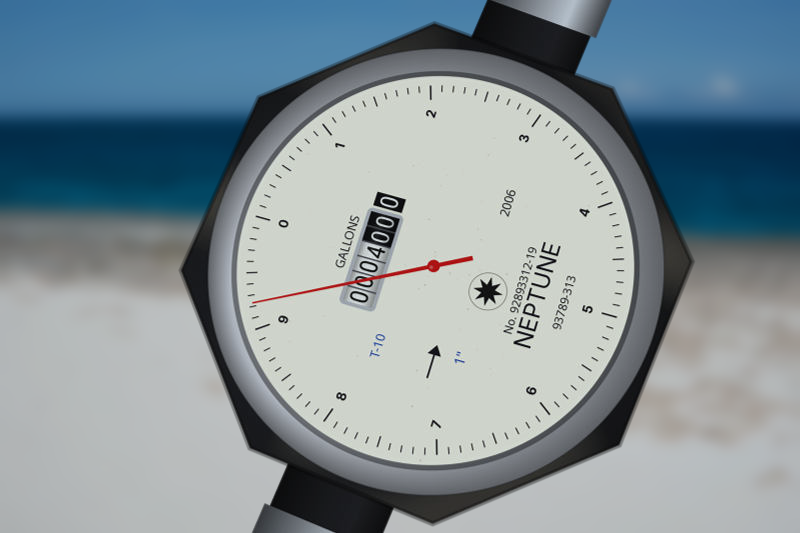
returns 3999.2gal
